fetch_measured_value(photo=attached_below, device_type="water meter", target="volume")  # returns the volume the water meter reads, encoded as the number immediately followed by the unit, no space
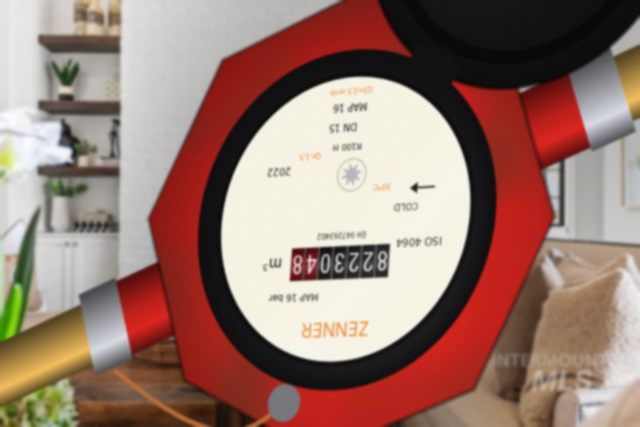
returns 82230.48m³
